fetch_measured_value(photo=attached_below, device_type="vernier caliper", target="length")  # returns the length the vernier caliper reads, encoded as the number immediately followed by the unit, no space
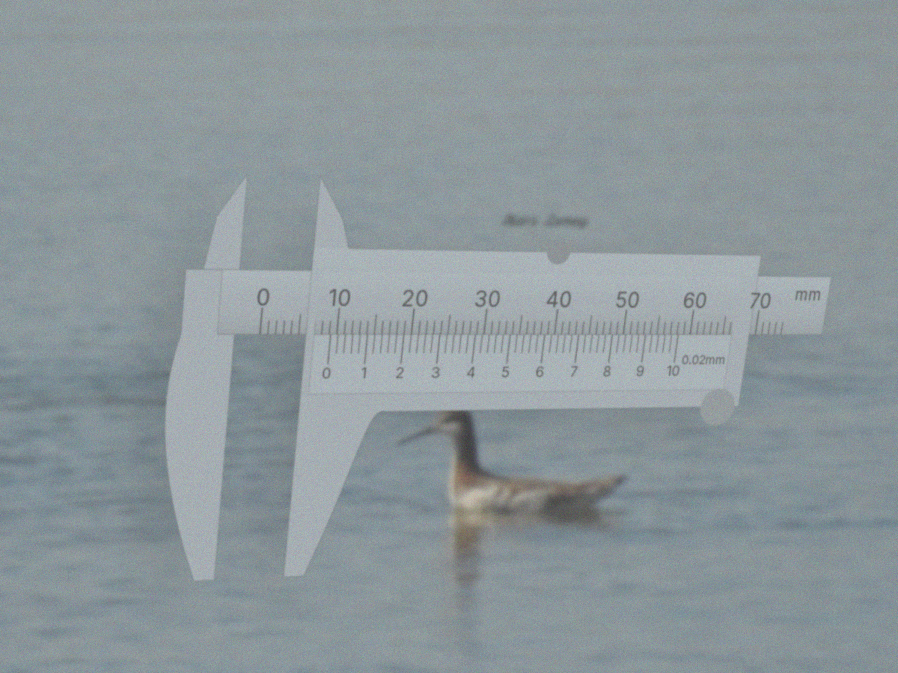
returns 9.2mm
